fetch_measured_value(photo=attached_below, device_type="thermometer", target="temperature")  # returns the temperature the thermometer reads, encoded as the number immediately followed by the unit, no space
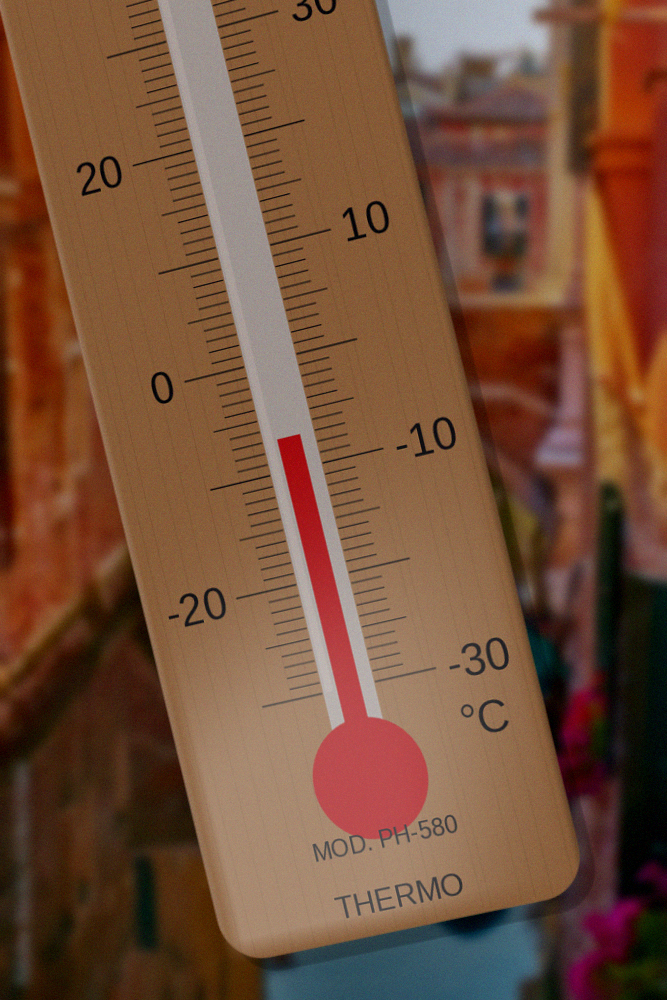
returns -7°C
